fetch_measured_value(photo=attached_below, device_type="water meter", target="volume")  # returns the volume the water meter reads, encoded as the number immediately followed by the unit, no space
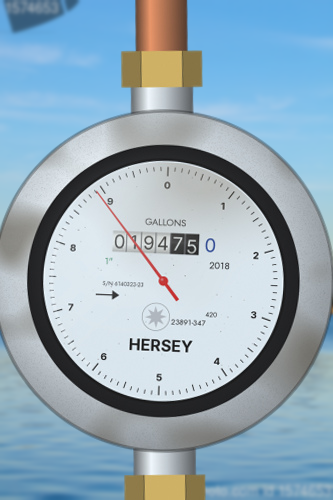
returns 194748.9gal
